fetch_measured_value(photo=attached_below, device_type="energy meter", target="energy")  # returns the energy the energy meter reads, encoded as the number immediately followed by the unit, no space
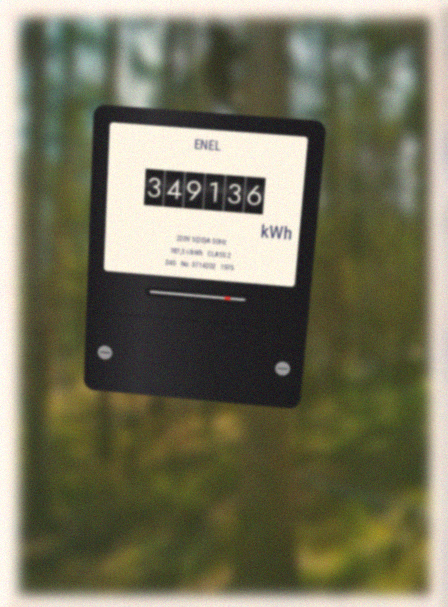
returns 349136kWh
